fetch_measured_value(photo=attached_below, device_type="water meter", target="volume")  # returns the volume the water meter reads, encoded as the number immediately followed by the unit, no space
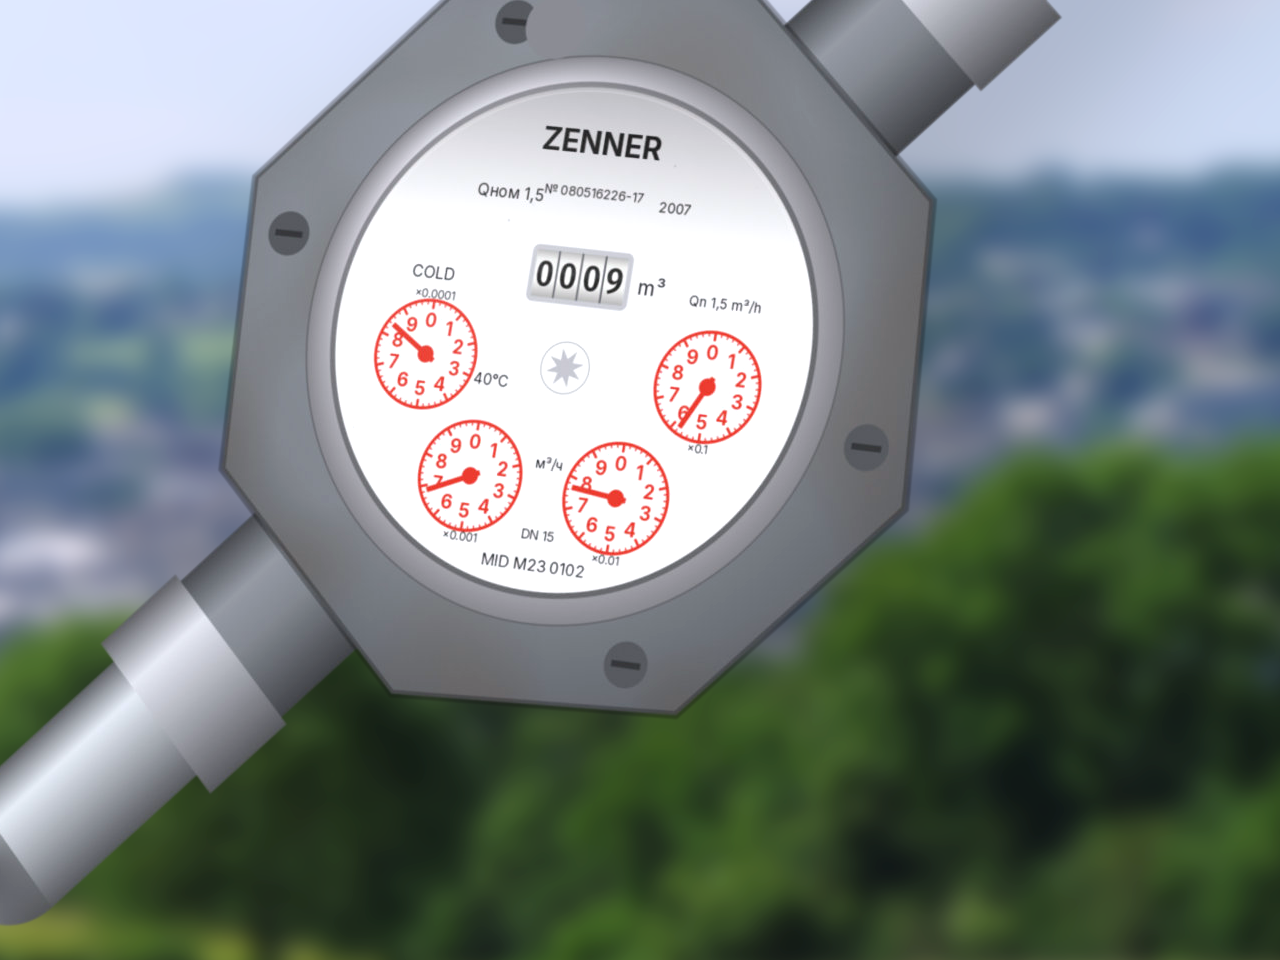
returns 9.5768m³
